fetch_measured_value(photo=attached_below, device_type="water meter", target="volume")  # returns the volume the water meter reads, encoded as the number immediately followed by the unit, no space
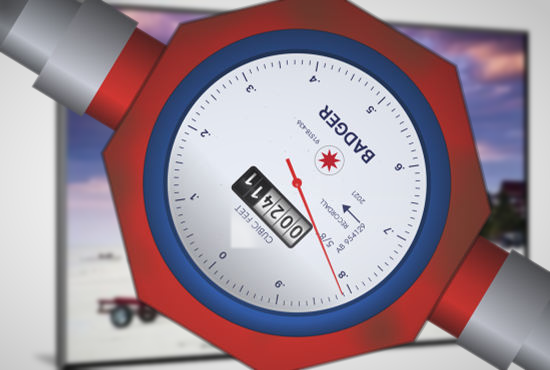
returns 2410.81ft³
